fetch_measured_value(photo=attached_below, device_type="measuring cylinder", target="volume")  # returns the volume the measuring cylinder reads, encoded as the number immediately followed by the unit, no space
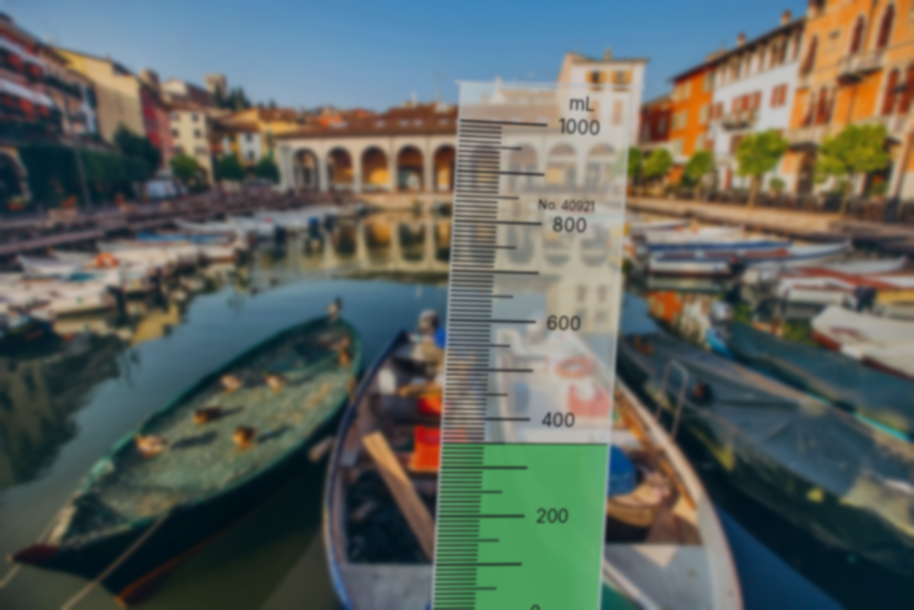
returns 350mL
